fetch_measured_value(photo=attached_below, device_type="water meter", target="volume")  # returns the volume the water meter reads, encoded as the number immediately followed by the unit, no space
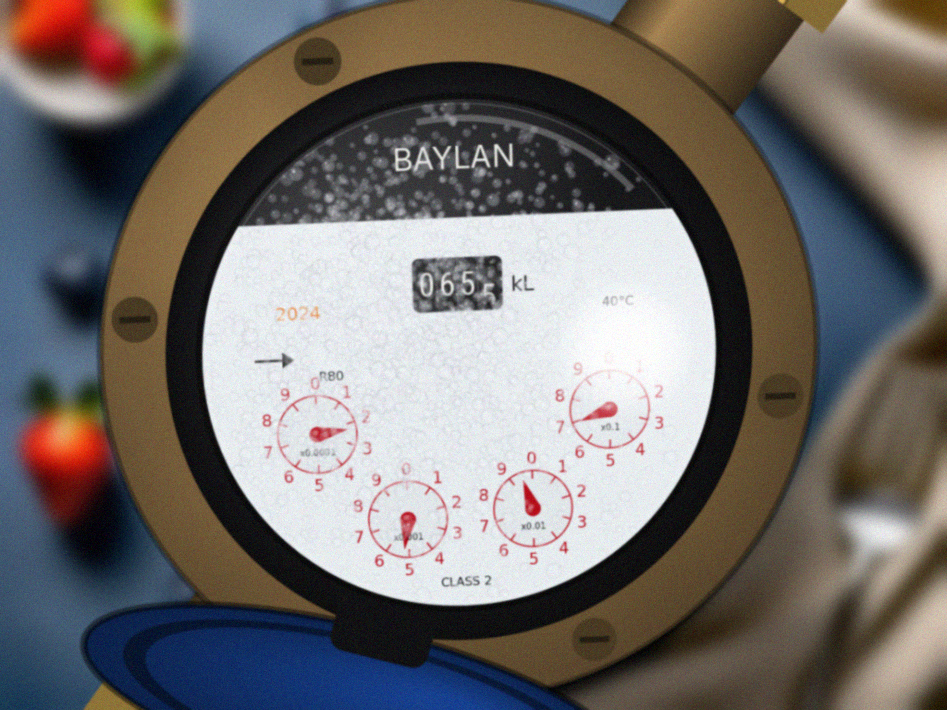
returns 654.6952kL
